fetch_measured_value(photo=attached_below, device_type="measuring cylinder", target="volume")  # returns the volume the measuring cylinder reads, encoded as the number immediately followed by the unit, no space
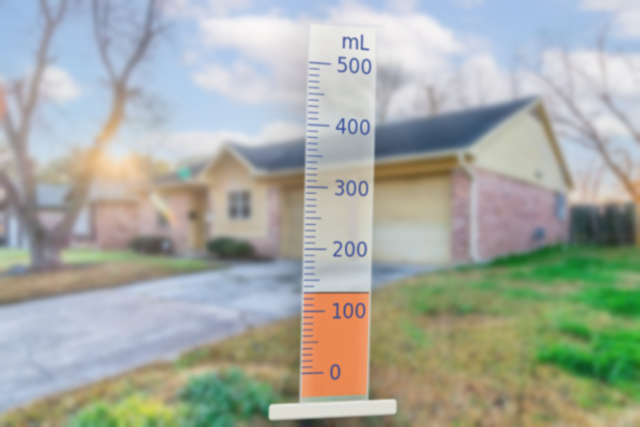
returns 130mL
